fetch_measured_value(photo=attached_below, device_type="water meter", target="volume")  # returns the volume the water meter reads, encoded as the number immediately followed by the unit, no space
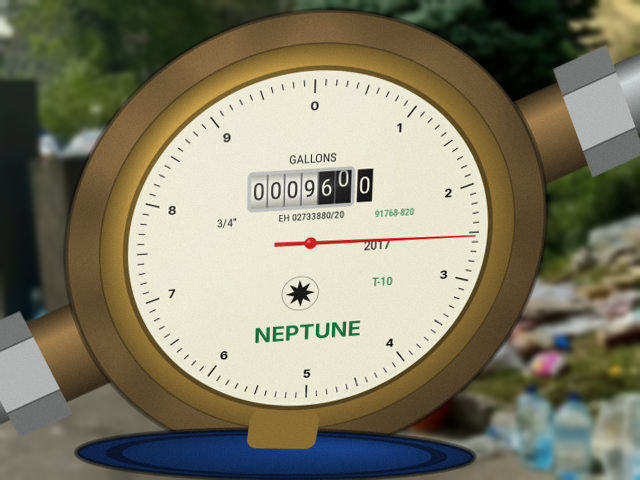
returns 9602.5gal
